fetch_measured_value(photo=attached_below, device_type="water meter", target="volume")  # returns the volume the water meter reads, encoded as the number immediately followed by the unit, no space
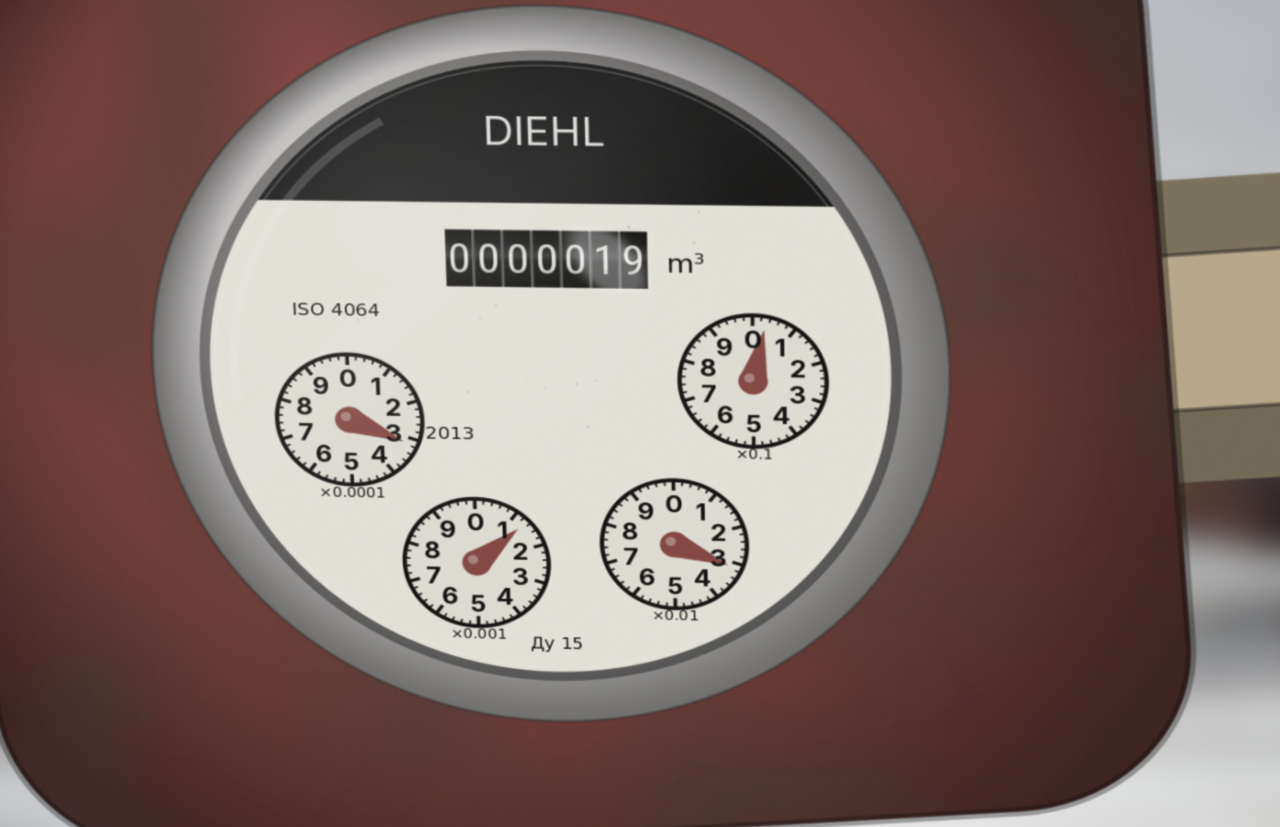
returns 19.0313m³
